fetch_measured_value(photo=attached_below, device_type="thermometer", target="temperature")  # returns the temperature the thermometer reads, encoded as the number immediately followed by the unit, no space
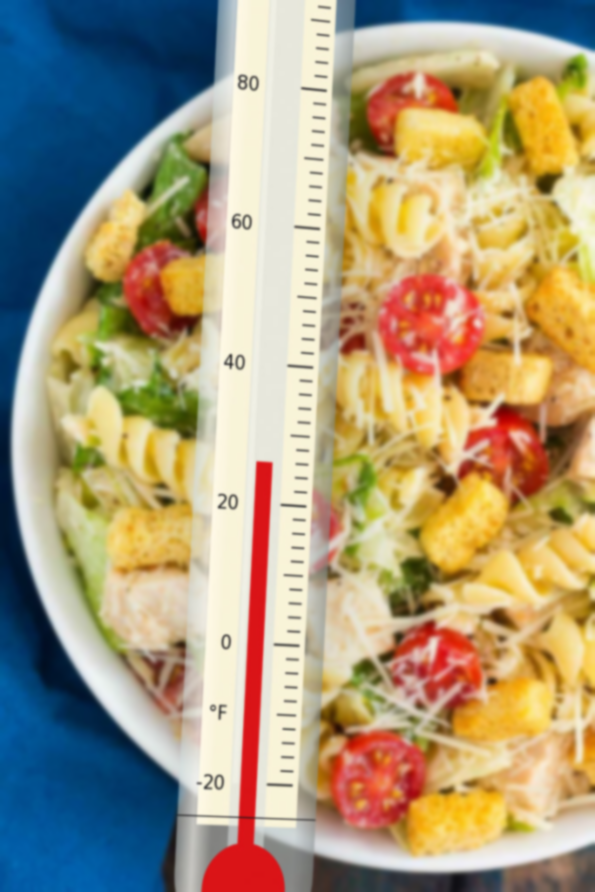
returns 26°F
